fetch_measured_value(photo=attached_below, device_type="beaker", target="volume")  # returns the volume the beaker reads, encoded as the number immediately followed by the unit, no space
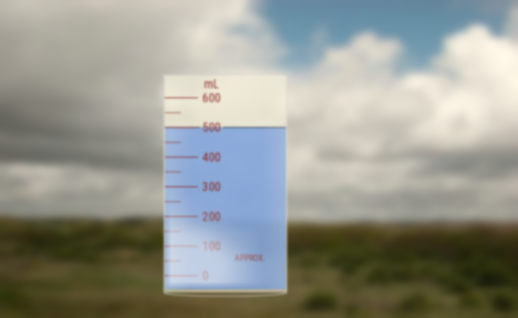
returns 500mL
